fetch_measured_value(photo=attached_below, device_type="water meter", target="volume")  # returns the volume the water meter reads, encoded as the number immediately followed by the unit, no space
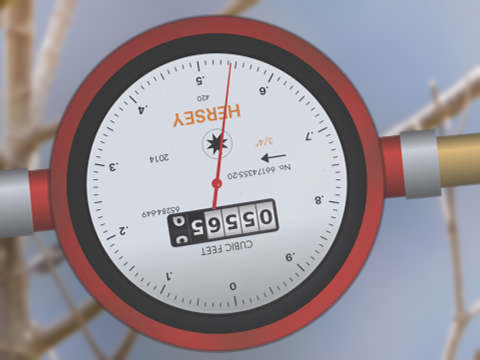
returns 55658.54ft³
